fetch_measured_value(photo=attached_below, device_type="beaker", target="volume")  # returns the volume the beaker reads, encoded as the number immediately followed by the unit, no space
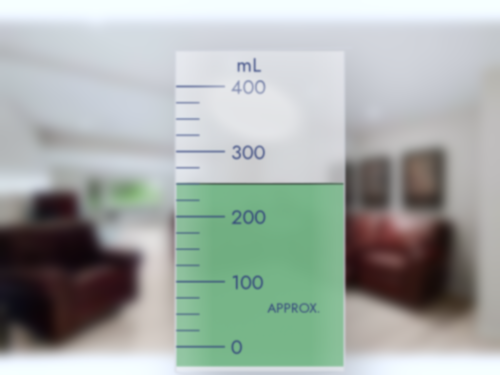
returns 250mL
